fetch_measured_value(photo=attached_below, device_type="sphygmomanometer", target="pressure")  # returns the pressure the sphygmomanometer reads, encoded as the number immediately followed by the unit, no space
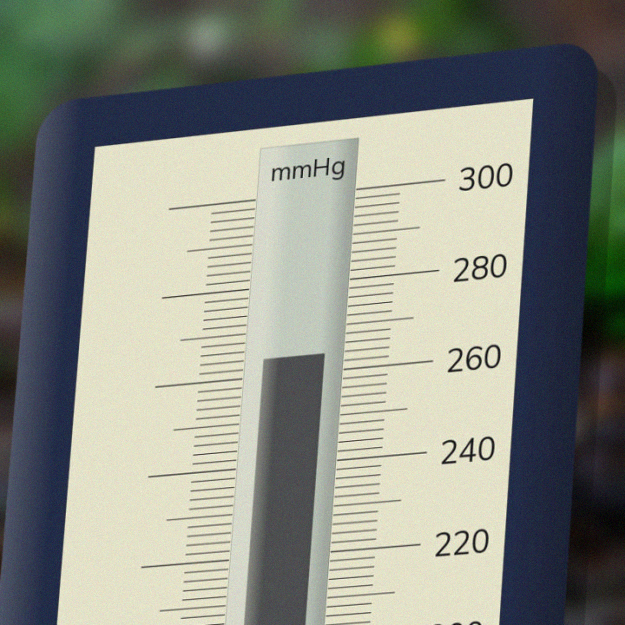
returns 264mmHg
